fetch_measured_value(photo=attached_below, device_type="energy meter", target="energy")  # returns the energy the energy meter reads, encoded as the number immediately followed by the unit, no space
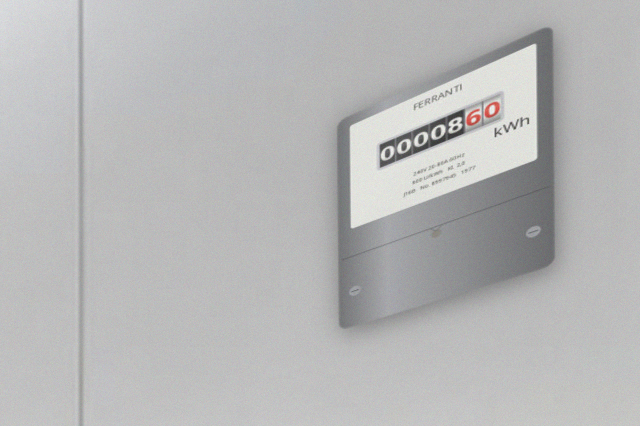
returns 8.60kWh
